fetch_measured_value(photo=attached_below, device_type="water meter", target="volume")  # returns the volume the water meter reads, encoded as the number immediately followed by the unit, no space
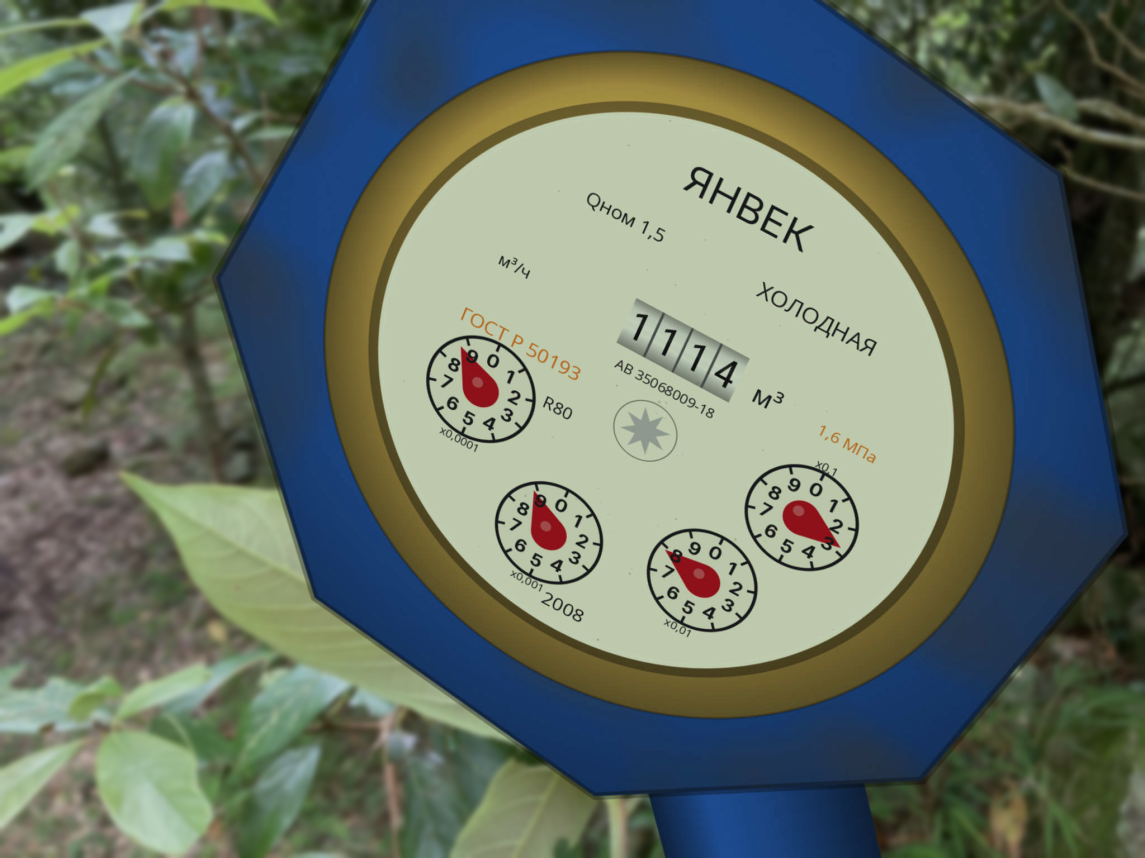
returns 1114.2788m³
